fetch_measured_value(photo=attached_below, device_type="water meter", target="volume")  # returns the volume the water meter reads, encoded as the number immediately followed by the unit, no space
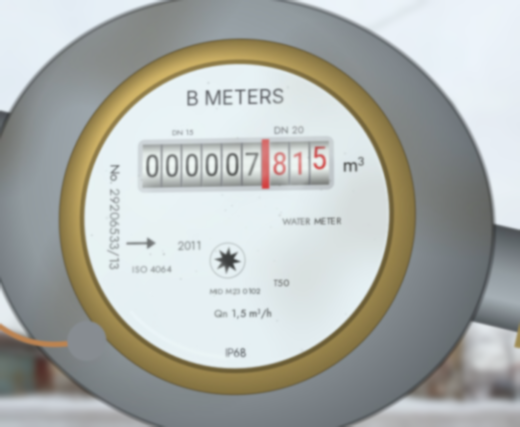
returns 7.815m³
